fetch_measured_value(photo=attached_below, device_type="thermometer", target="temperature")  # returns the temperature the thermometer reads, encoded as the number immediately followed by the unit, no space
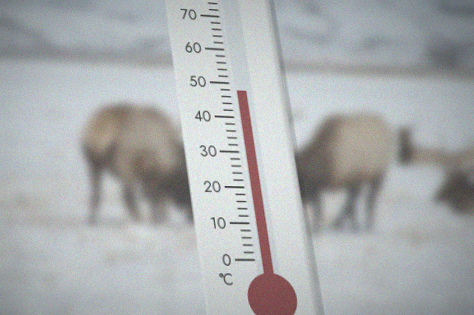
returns 48°C
